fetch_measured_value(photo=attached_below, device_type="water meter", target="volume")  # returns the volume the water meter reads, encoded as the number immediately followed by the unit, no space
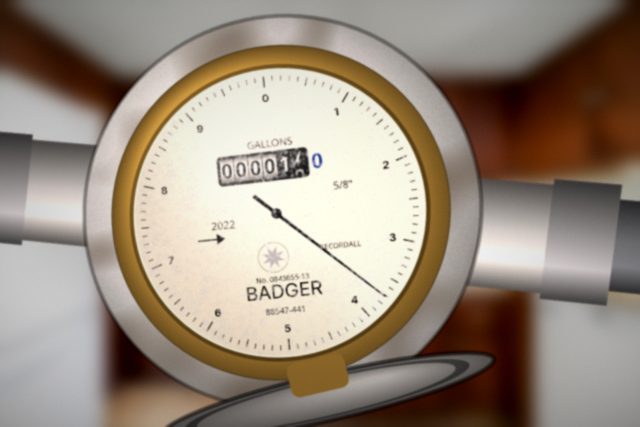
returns 173.7gal
